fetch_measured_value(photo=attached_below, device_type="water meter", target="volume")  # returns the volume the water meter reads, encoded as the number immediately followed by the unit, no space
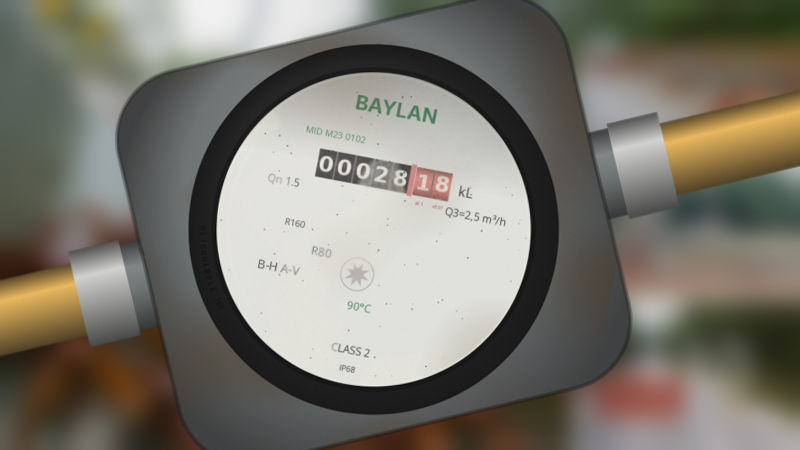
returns 28.18kL
